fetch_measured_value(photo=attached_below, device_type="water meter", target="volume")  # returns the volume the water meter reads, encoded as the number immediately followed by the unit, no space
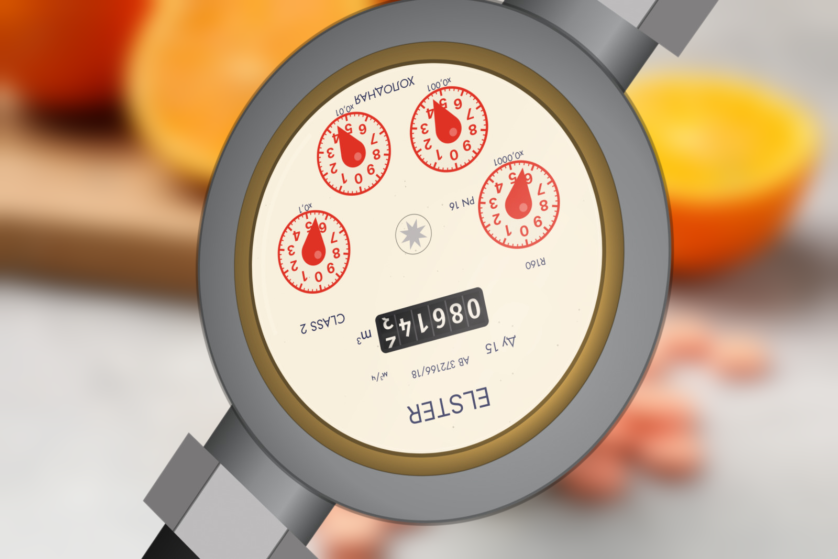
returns 86142.5445m³
